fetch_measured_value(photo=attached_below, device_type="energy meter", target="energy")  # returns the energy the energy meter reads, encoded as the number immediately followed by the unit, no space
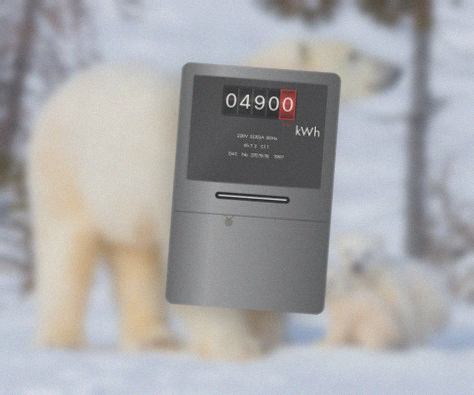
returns 490.0kWh
